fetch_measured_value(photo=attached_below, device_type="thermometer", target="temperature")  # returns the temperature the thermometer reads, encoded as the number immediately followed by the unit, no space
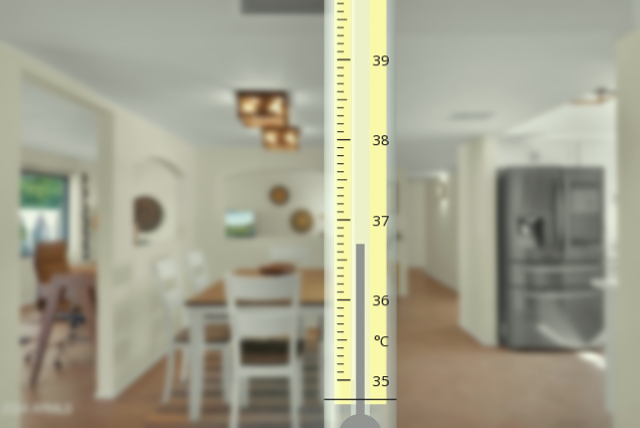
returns 36.7°C
